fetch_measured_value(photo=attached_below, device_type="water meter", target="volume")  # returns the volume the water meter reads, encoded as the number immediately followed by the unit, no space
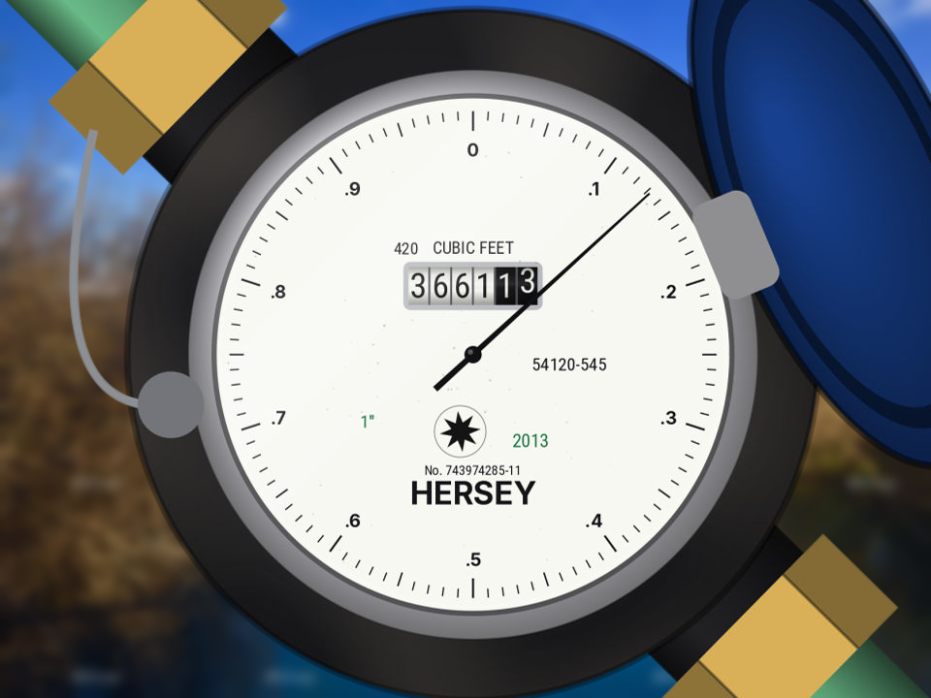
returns 366113.13ft³
